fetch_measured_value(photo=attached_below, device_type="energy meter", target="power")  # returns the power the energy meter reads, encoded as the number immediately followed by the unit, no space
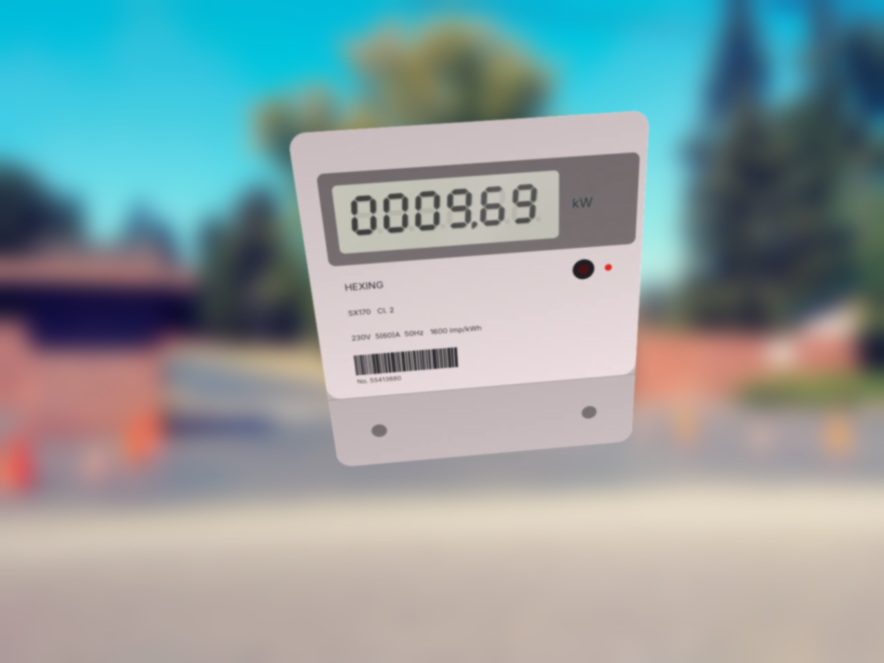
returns 9.69kW
